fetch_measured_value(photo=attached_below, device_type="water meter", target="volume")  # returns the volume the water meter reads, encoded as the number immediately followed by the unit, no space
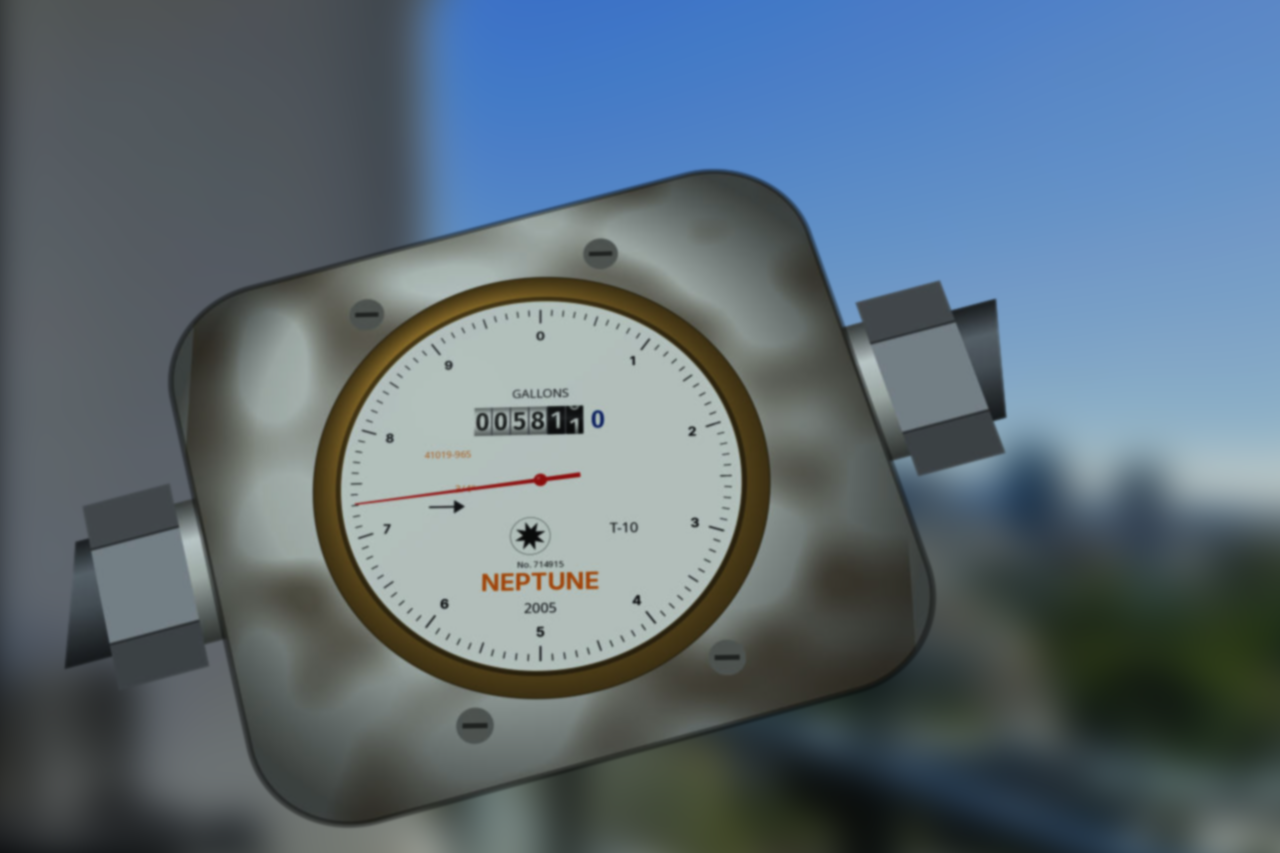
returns 58107.3gal
